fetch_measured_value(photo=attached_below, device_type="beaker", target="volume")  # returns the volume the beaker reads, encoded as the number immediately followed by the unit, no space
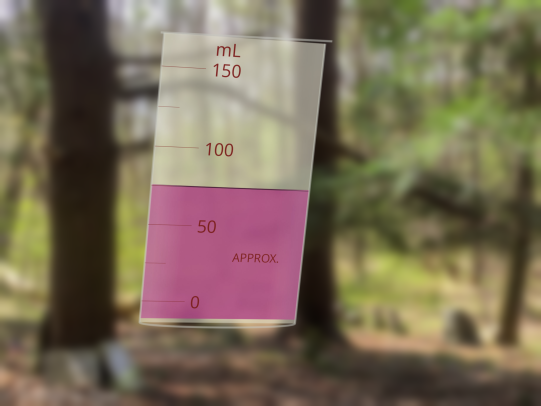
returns 75mL
